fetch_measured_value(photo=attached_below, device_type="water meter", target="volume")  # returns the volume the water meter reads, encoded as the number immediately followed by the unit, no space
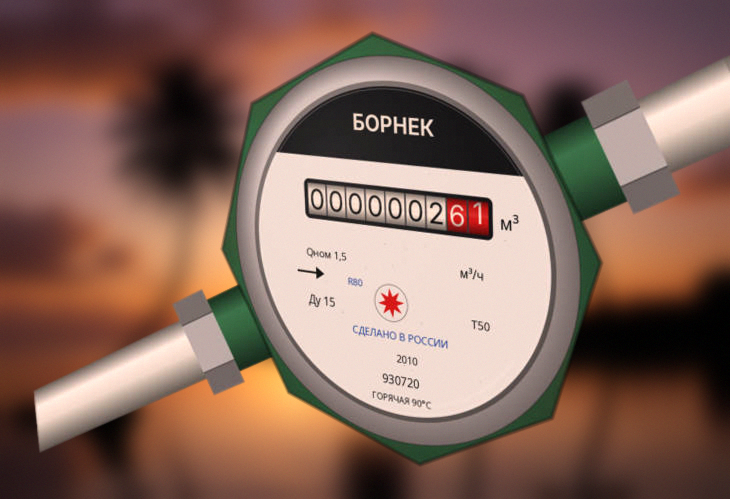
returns 2.61m³
